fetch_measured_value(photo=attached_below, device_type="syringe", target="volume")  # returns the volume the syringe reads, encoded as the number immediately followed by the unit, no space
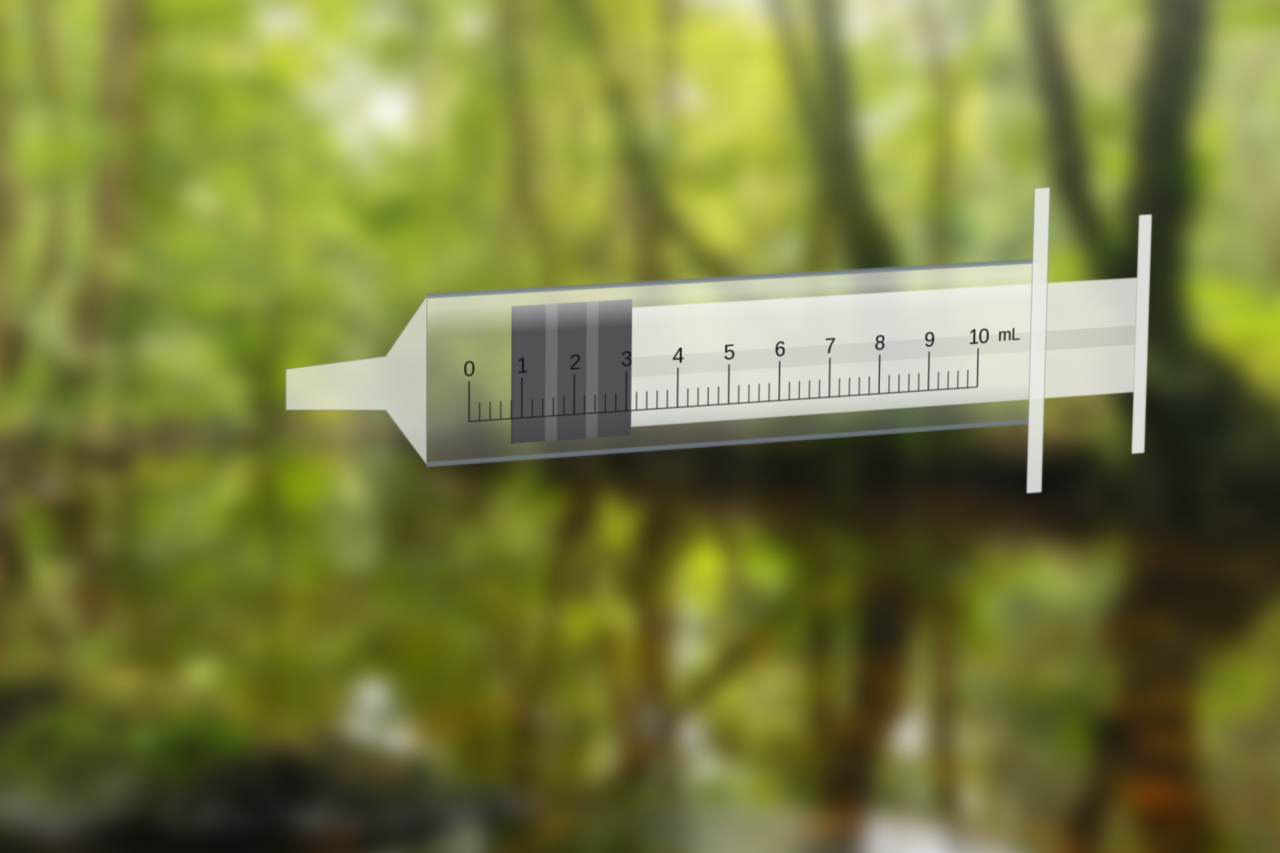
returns 0.8mL
